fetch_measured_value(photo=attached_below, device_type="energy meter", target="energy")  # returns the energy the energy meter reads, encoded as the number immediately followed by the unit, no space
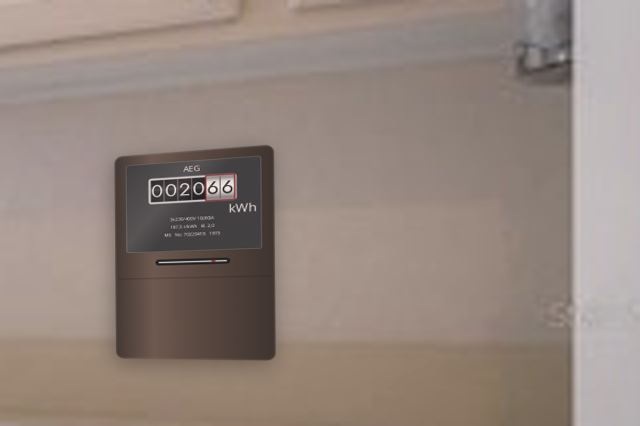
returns 20.66kWh
